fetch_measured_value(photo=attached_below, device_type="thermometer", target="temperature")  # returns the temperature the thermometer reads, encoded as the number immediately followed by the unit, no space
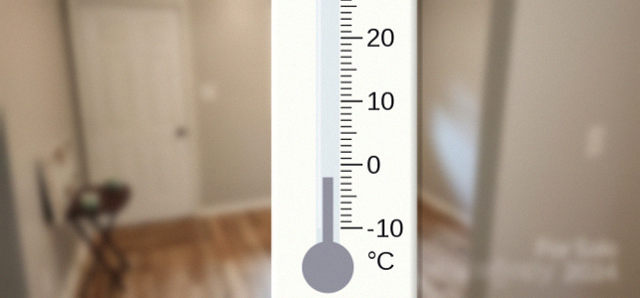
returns -2°C
